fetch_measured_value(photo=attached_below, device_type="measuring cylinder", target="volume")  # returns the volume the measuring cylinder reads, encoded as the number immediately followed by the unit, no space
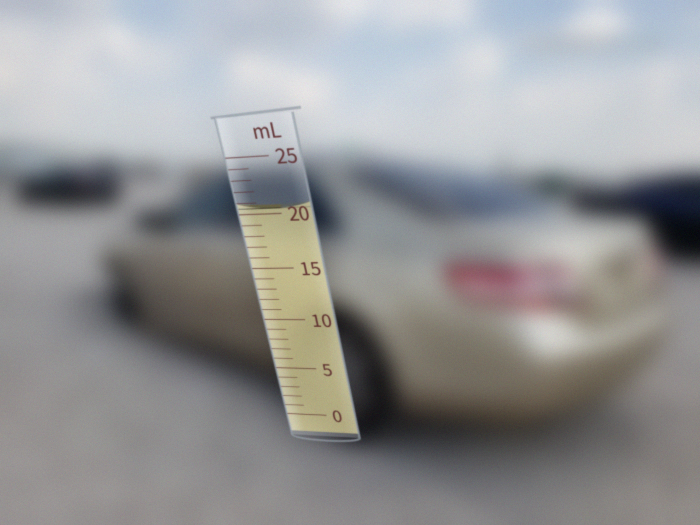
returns 20.5mL
